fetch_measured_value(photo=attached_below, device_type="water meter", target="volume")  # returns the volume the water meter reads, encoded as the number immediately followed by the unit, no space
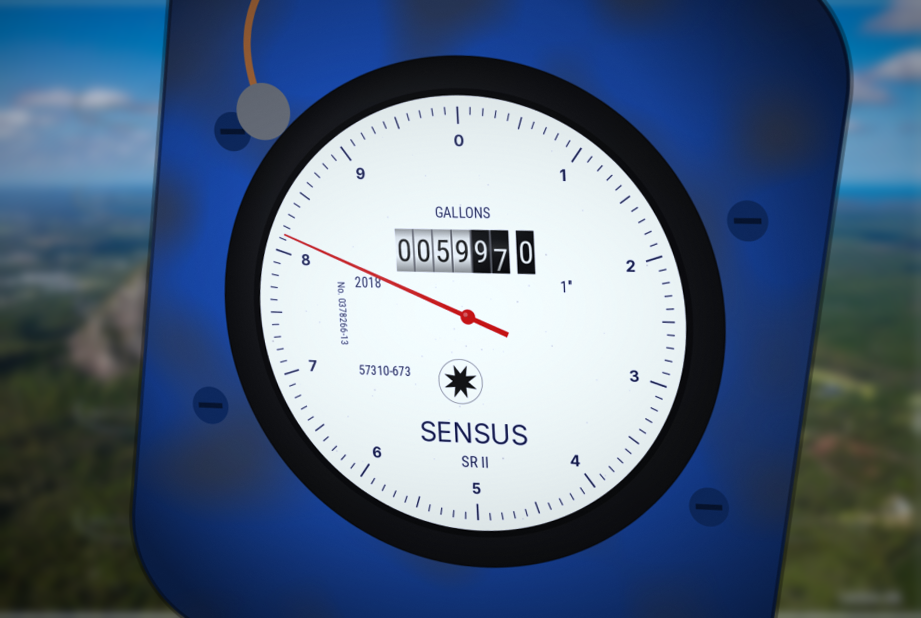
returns 59968.1gal
